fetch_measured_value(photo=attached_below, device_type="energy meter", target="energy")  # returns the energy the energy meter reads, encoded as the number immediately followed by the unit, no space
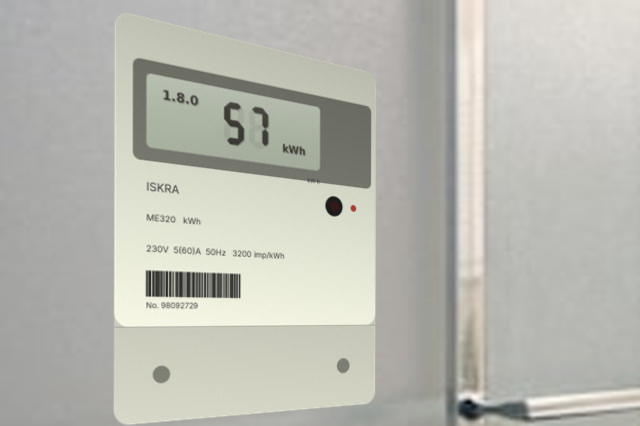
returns 57kWh
